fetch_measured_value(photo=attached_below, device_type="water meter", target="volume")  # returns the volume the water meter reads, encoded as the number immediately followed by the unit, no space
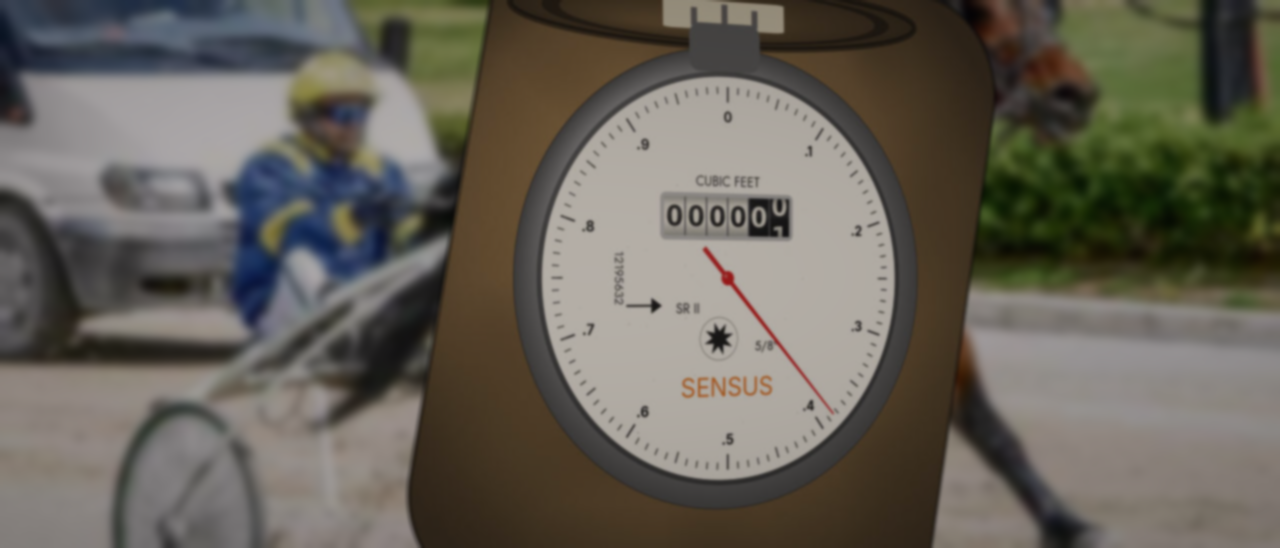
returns 0.38ft³
